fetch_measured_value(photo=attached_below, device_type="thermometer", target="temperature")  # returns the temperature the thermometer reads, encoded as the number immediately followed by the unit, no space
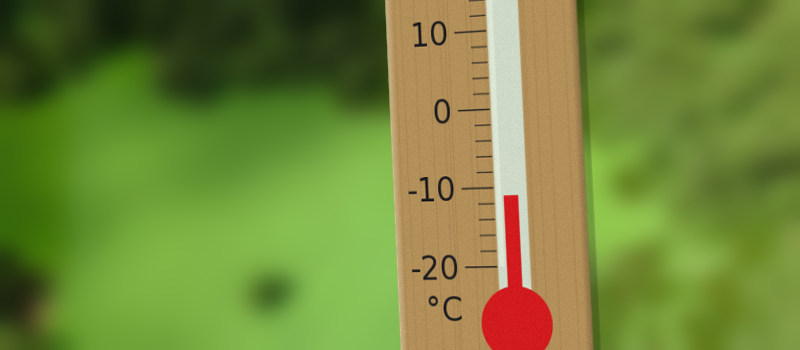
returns -11°C
